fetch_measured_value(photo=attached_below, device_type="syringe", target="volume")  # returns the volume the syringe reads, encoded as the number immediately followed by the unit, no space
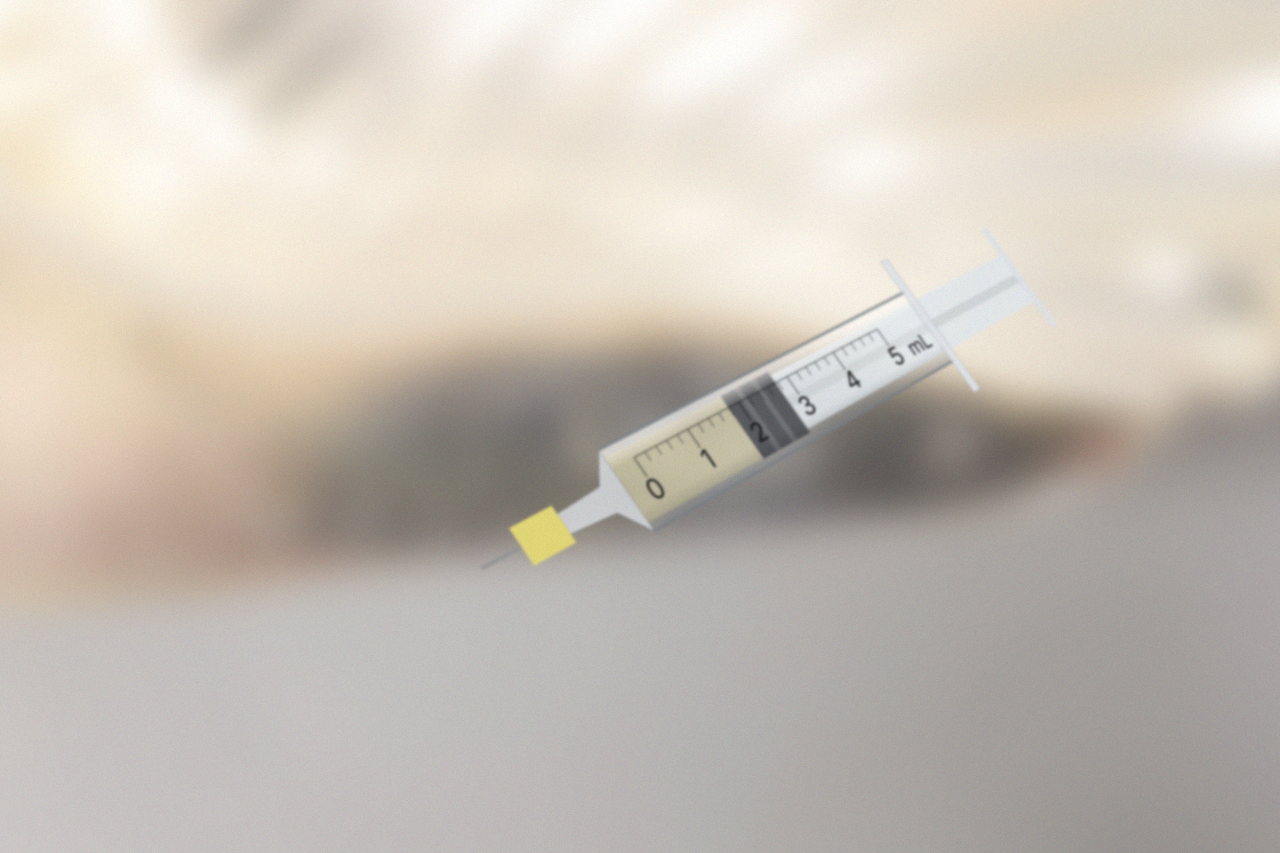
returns 1.8mL
